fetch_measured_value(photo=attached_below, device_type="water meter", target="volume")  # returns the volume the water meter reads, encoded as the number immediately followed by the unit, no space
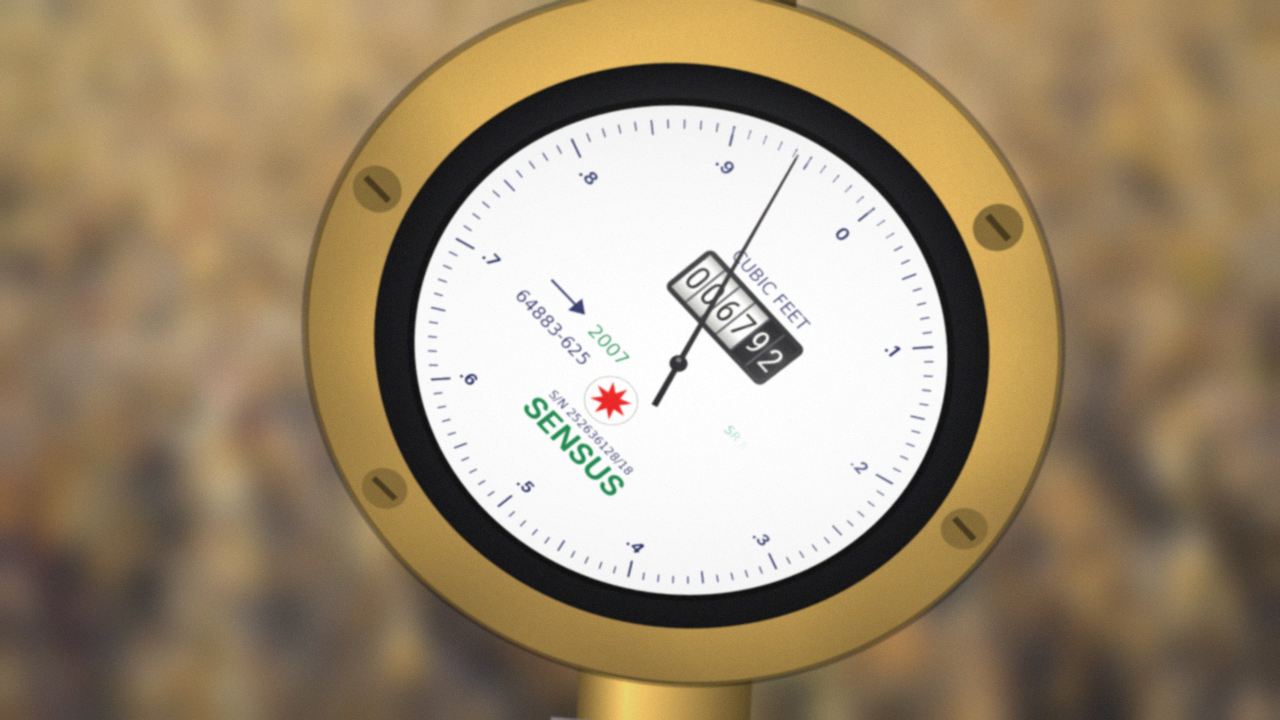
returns 6791.94ft³
